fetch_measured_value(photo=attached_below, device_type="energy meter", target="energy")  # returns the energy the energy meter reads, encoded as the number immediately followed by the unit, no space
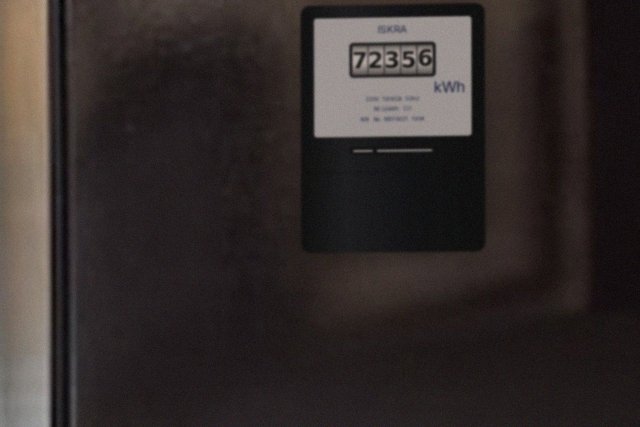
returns 72356kWh
